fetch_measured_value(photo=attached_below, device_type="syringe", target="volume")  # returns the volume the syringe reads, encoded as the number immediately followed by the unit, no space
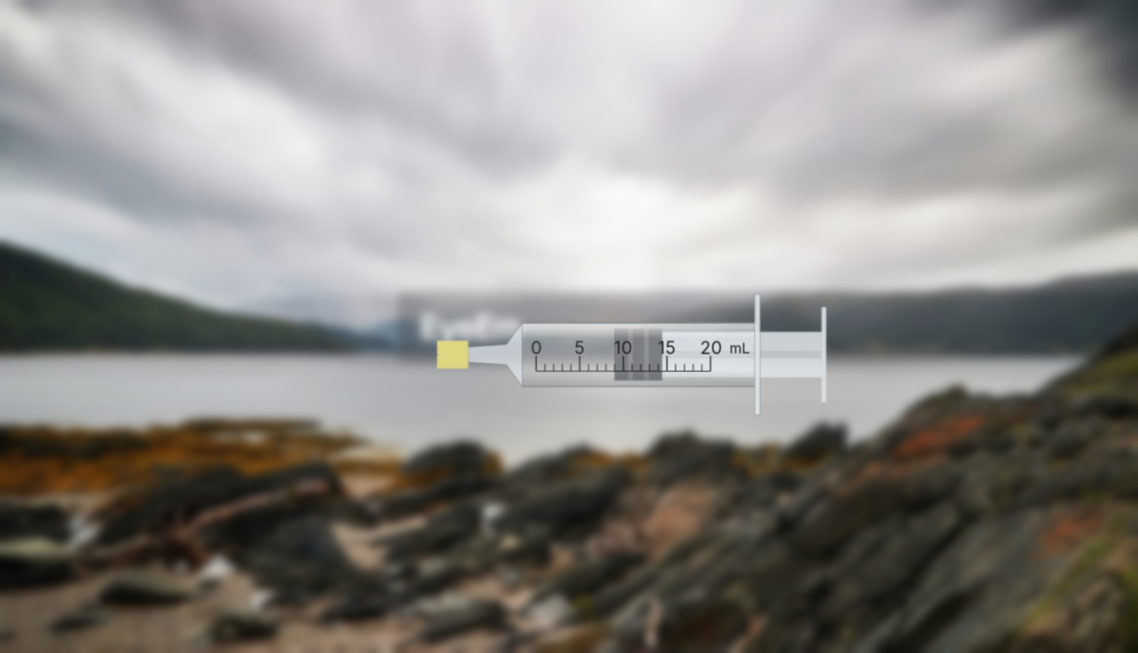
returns 9mL
